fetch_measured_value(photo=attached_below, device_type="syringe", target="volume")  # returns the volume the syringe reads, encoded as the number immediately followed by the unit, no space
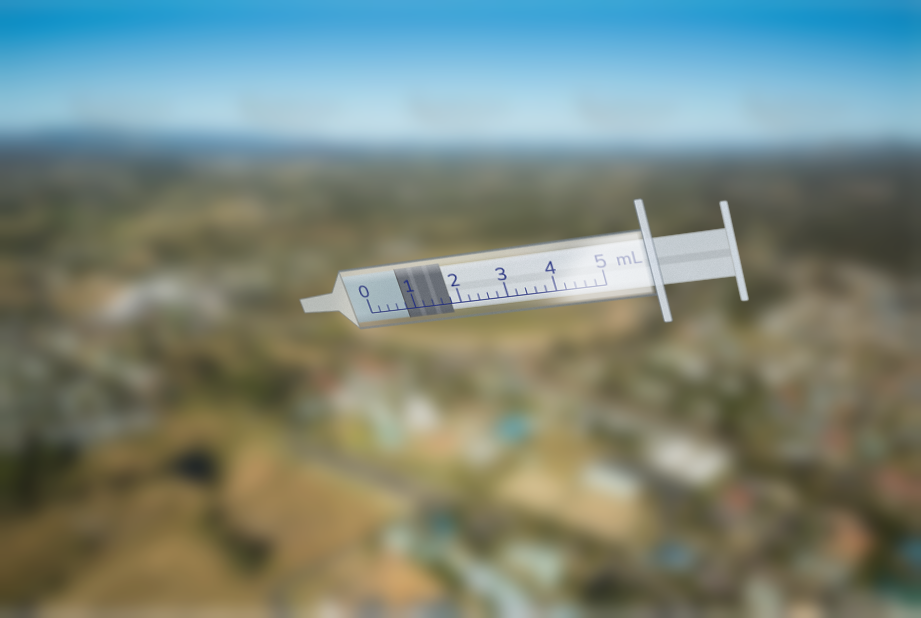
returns 0.8mL
